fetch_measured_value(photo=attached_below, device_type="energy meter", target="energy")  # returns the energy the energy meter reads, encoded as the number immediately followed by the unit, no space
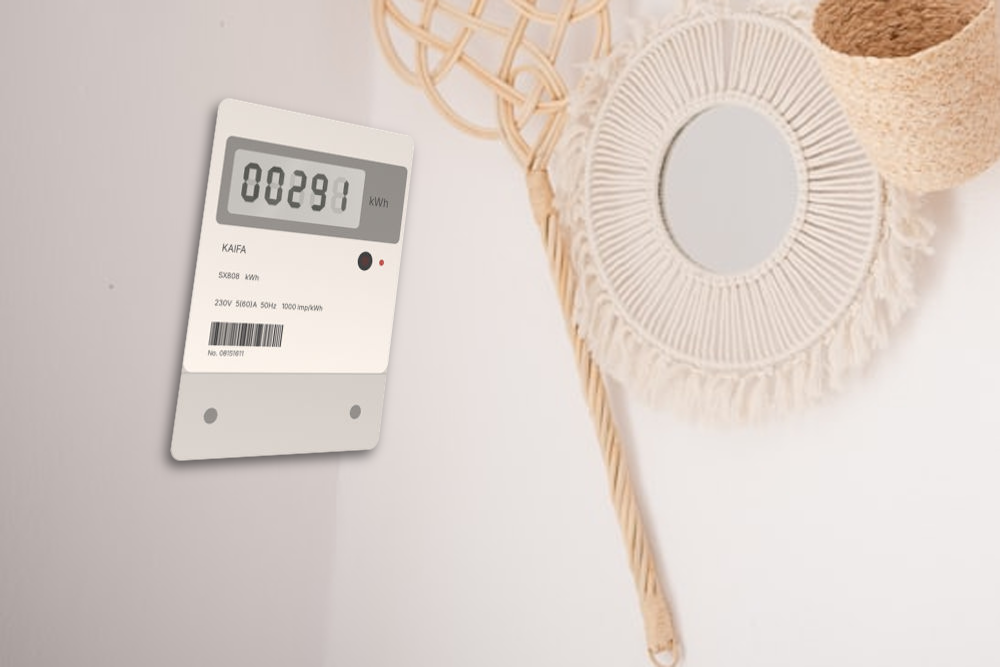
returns 291kWh
